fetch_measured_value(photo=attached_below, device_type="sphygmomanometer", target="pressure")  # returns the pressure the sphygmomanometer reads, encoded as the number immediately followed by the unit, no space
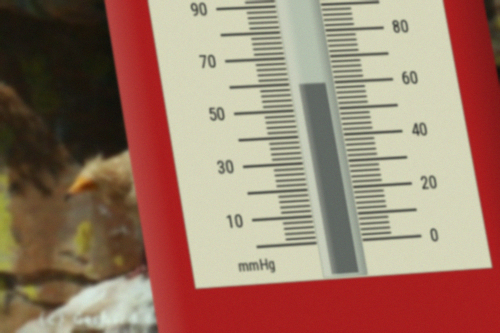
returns 60mmHg
